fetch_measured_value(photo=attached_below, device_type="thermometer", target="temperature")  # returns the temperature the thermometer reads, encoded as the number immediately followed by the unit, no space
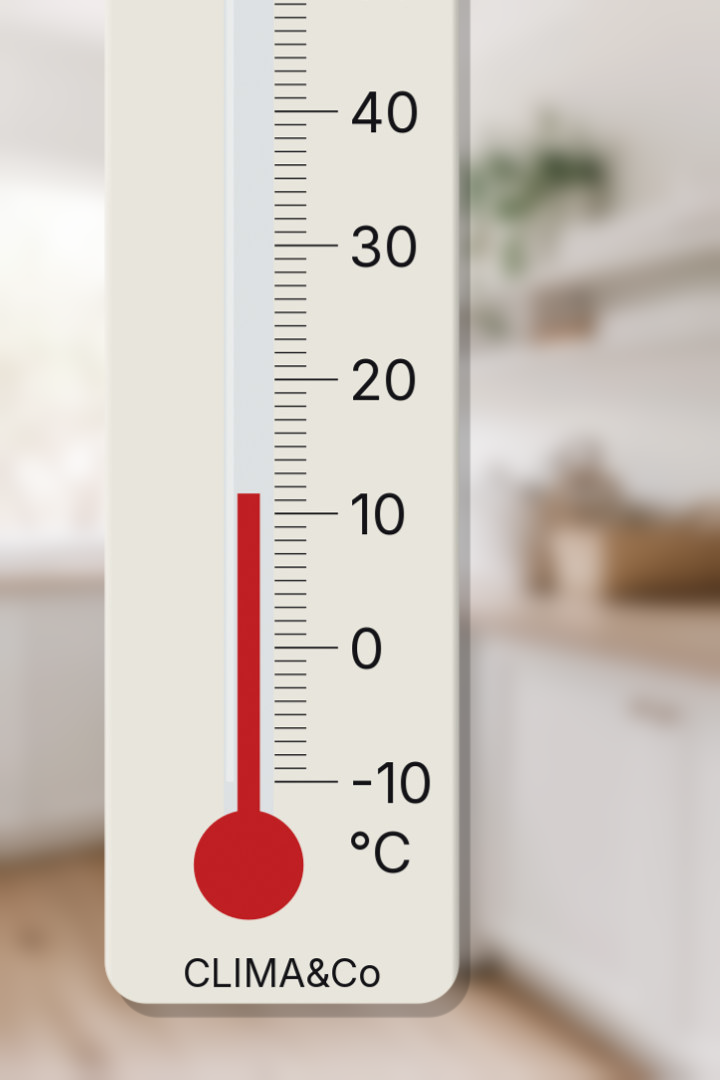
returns 11.5°C
